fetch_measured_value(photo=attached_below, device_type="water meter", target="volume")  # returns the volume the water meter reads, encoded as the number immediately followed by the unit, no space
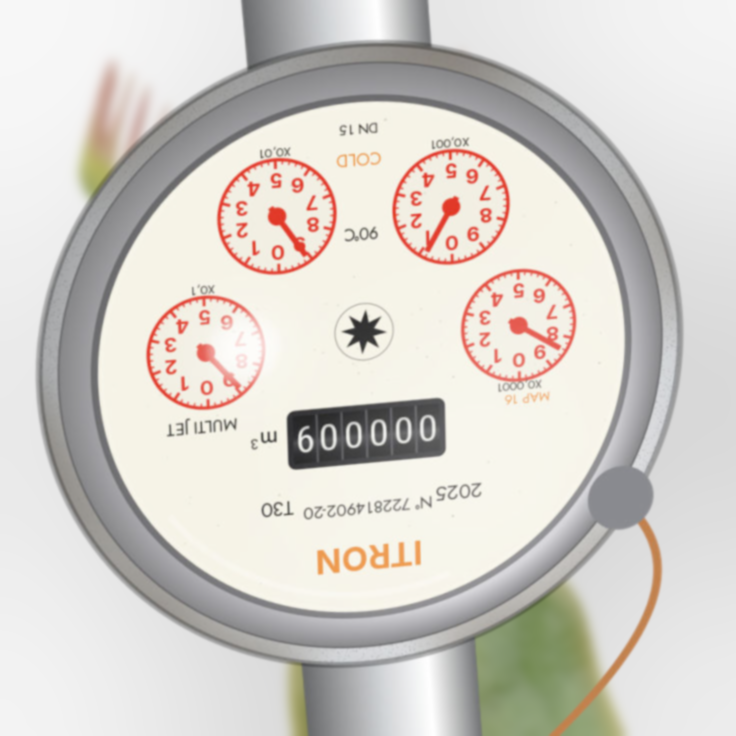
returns 9.8908m³
